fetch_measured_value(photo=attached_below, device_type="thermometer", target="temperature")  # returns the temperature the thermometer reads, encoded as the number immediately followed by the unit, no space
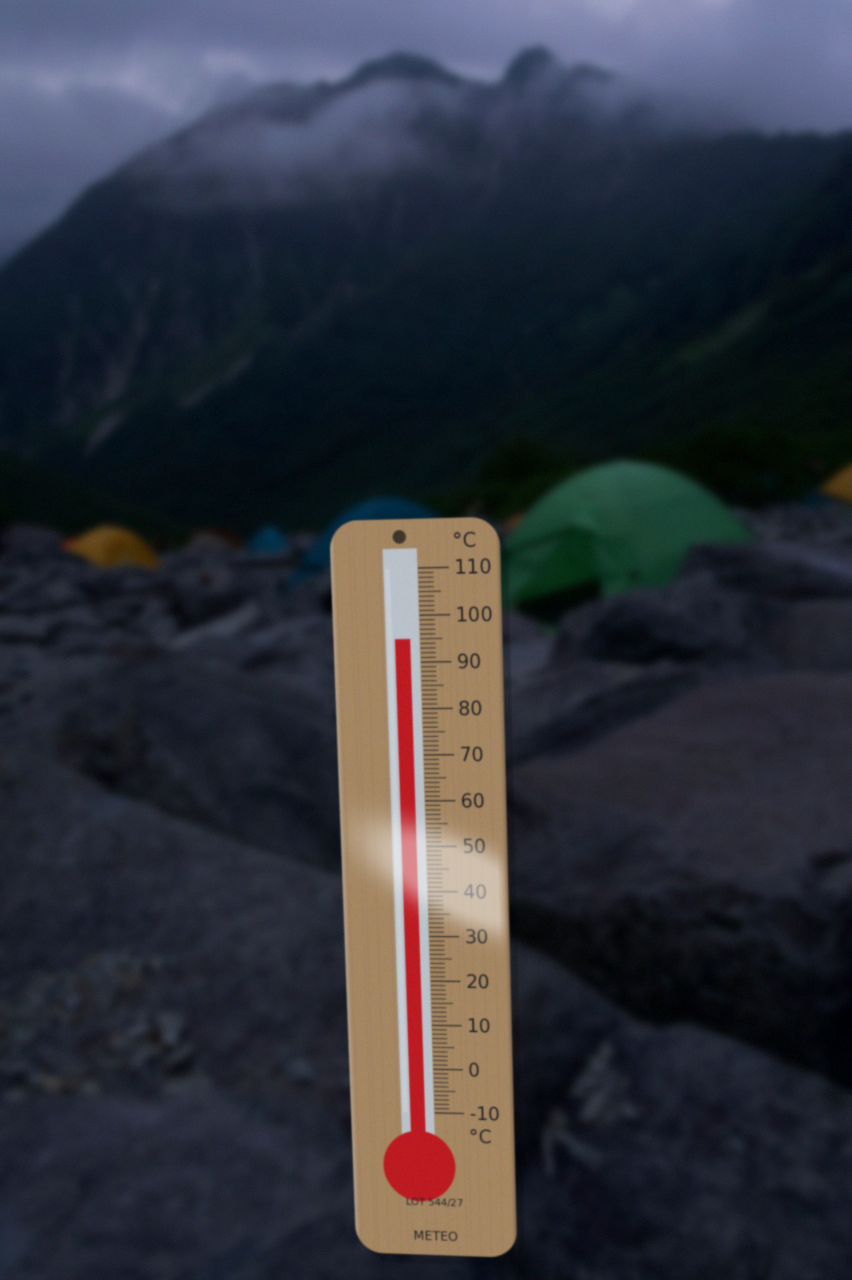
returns 95°C
